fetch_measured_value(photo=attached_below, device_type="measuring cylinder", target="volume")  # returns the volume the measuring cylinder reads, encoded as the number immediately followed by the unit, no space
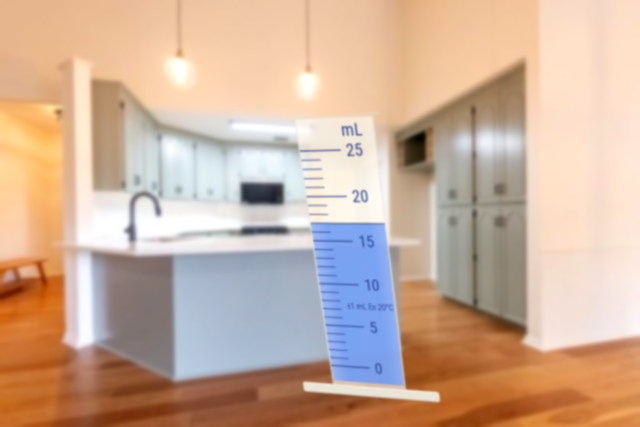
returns 17mL
